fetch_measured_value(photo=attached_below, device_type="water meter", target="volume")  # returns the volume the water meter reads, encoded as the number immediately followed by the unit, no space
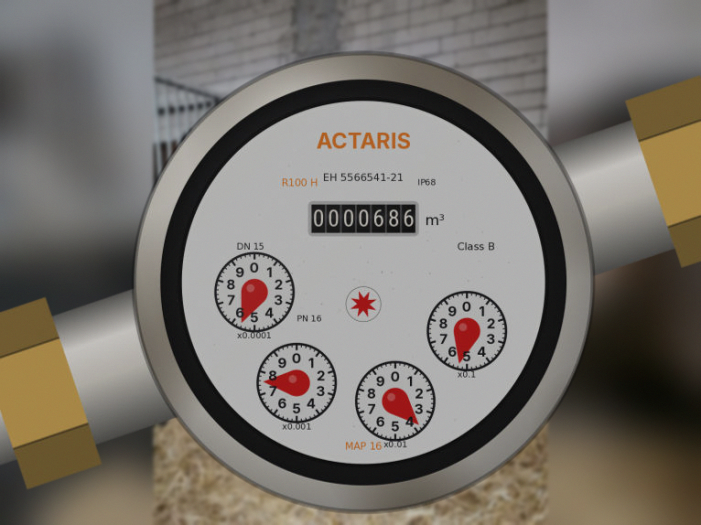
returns 686.5375m³
